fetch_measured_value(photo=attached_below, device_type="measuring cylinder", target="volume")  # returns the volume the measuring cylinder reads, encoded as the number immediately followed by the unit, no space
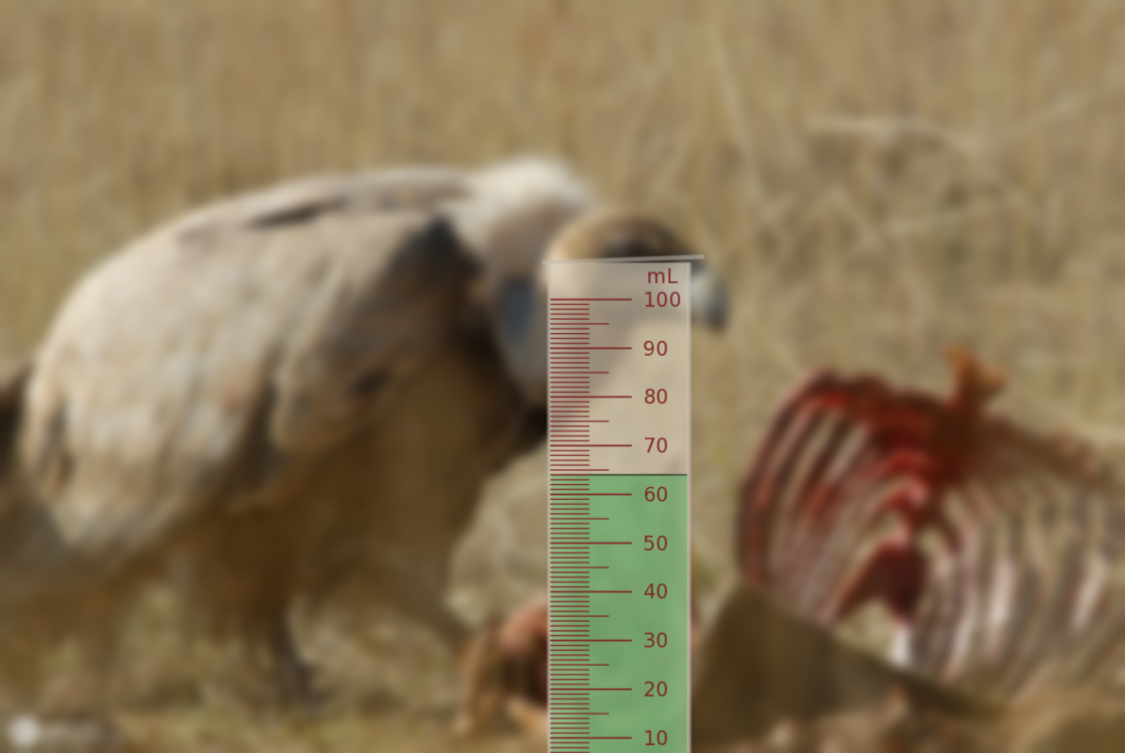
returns 64mL
